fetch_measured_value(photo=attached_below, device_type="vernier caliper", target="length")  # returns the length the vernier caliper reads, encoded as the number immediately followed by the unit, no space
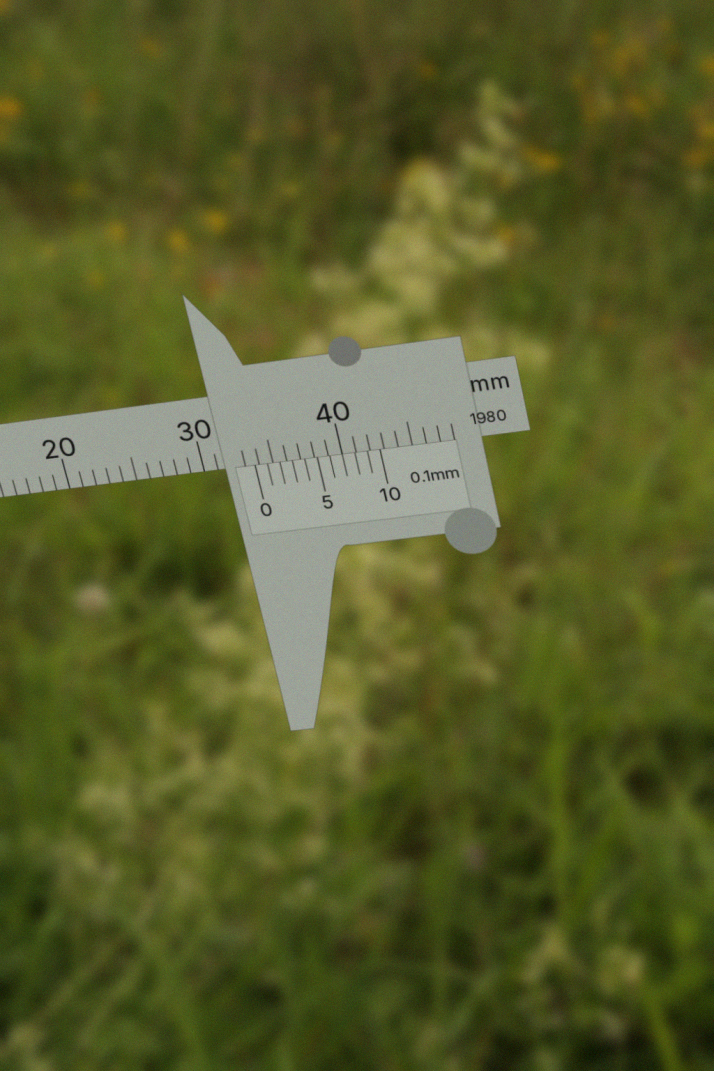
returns 33.7mm
